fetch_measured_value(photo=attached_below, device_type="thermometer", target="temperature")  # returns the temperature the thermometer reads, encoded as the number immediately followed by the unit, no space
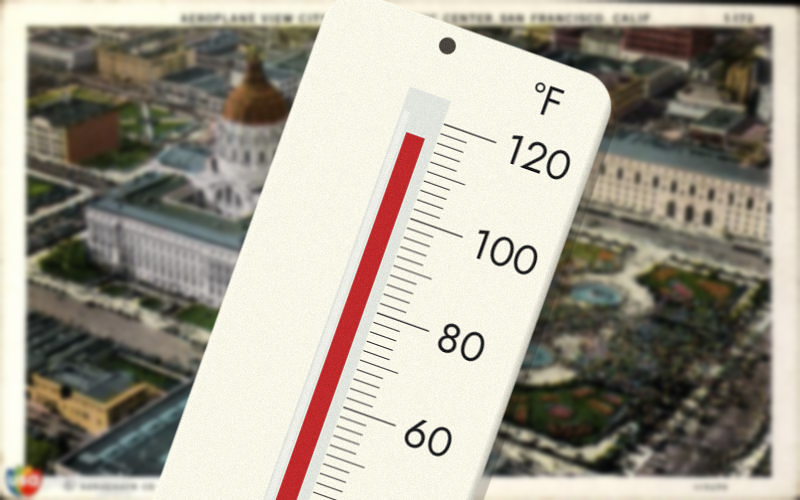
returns 116°F
